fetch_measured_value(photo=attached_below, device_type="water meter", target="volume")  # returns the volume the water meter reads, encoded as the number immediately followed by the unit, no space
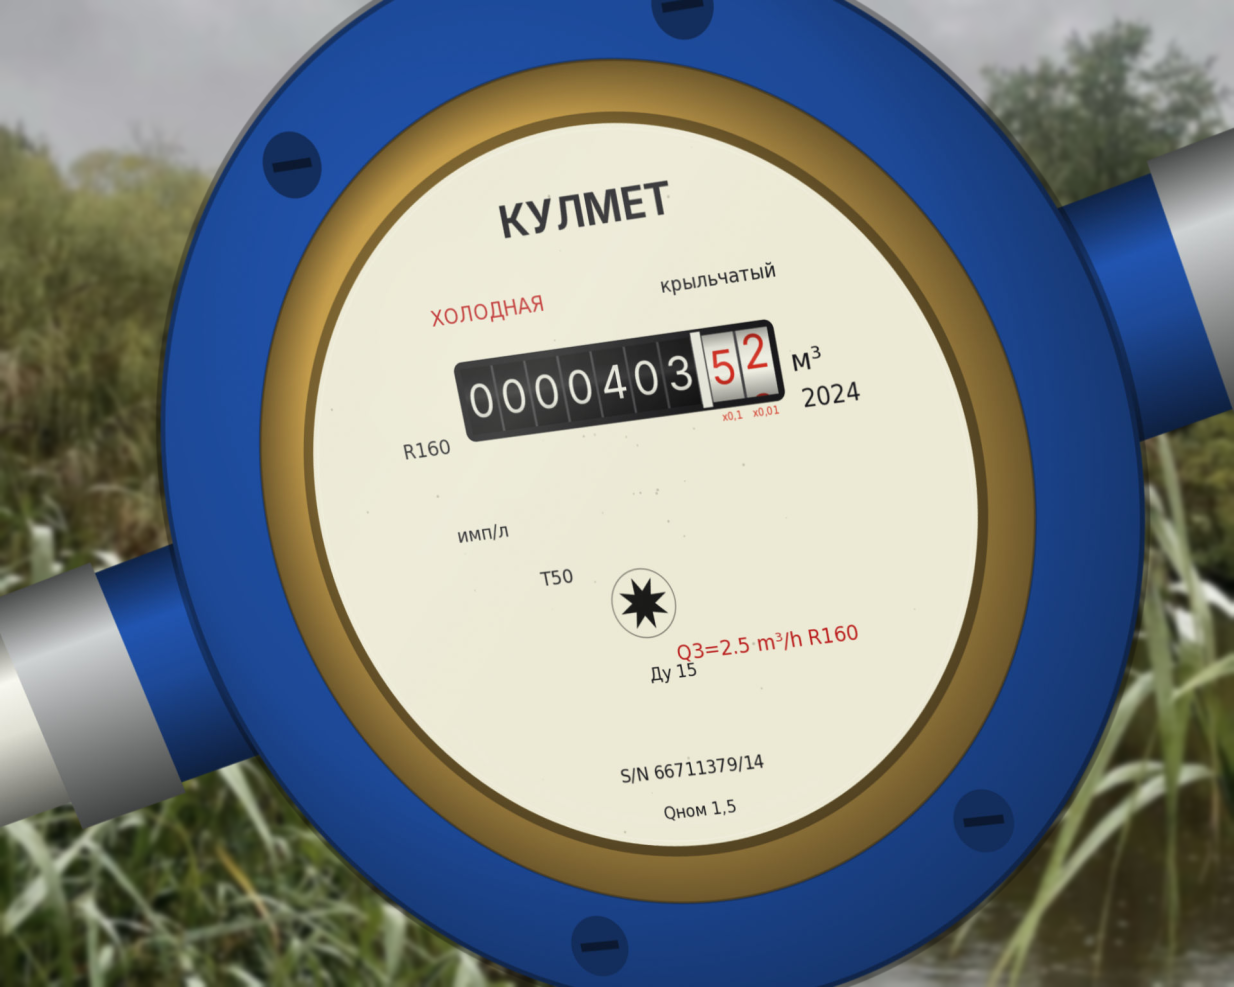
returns 403.52m³
